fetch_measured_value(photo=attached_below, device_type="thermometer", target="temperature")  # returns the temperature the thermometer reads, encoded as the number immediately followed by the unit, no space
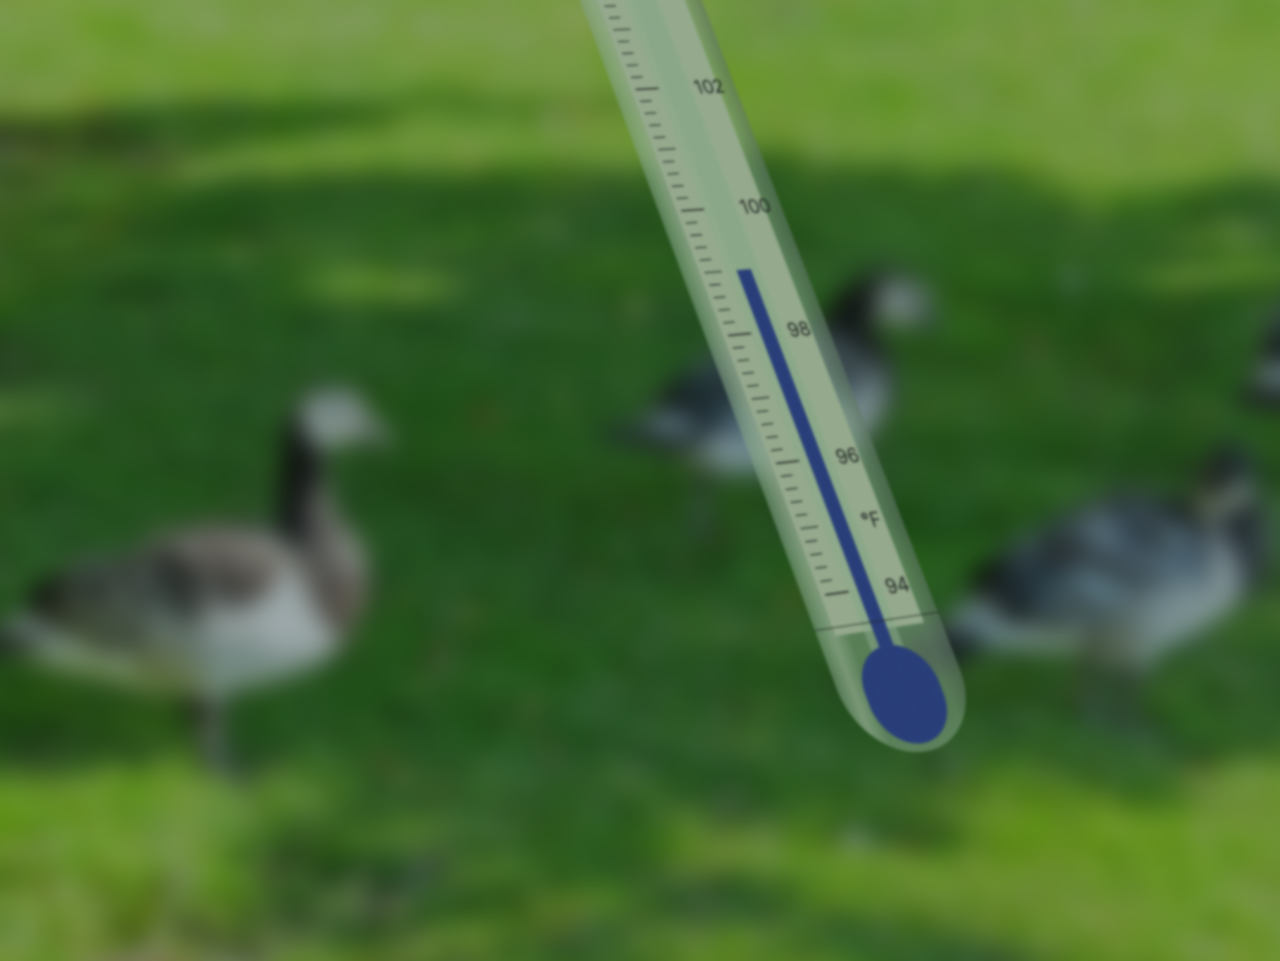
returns 99°F
